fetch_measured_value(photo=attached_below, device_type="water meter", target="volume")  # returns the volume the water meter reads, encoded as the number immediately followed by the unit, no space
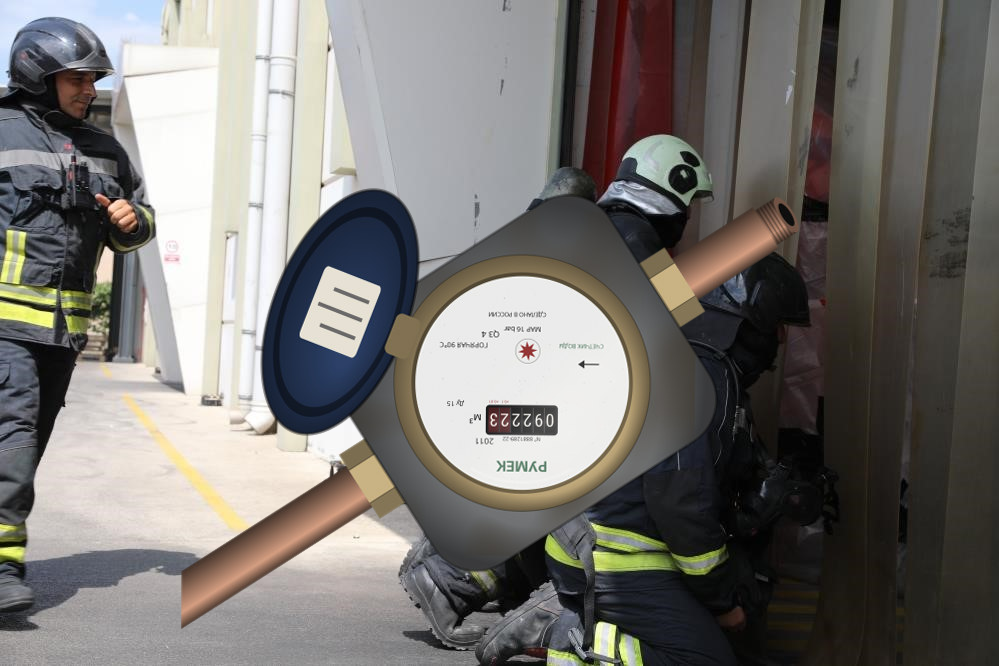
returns 922.23m³
